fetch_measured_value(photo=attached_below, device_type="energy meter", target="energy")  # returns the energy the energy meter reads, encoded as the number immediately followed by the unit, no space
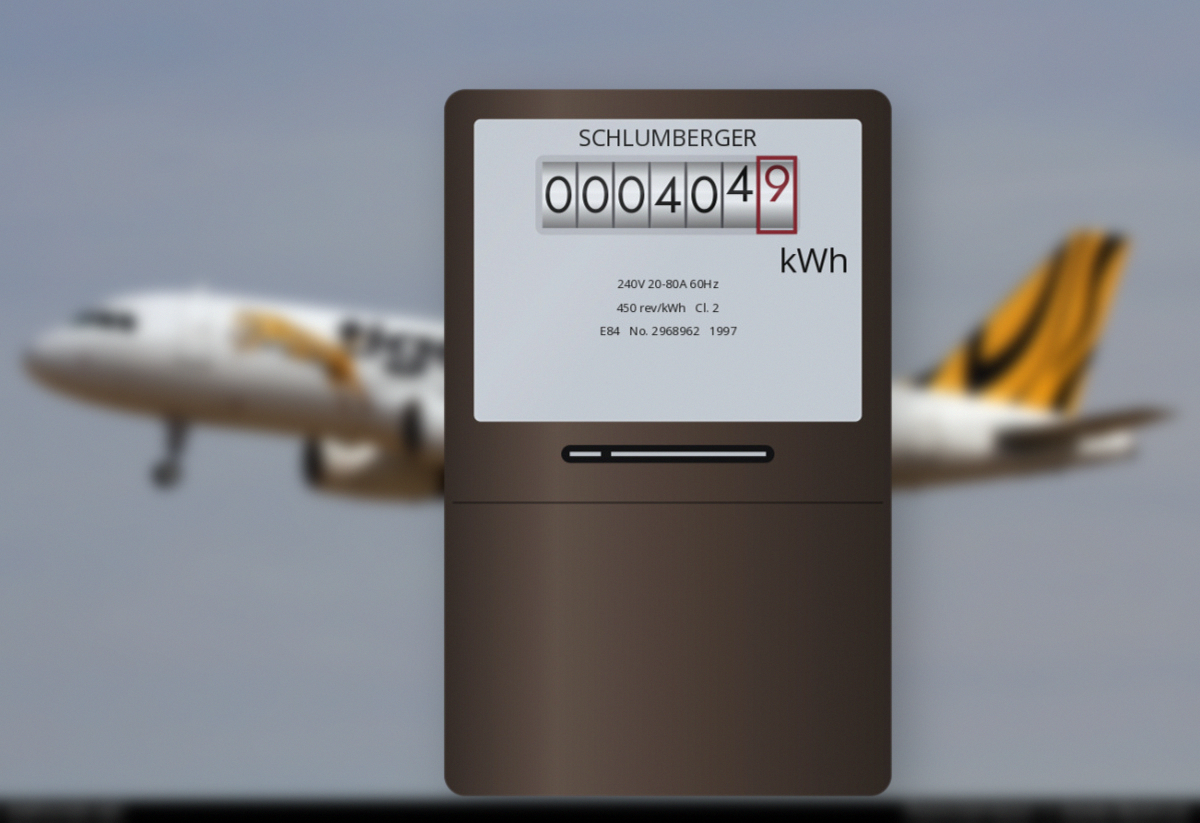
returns 404.9kWh
